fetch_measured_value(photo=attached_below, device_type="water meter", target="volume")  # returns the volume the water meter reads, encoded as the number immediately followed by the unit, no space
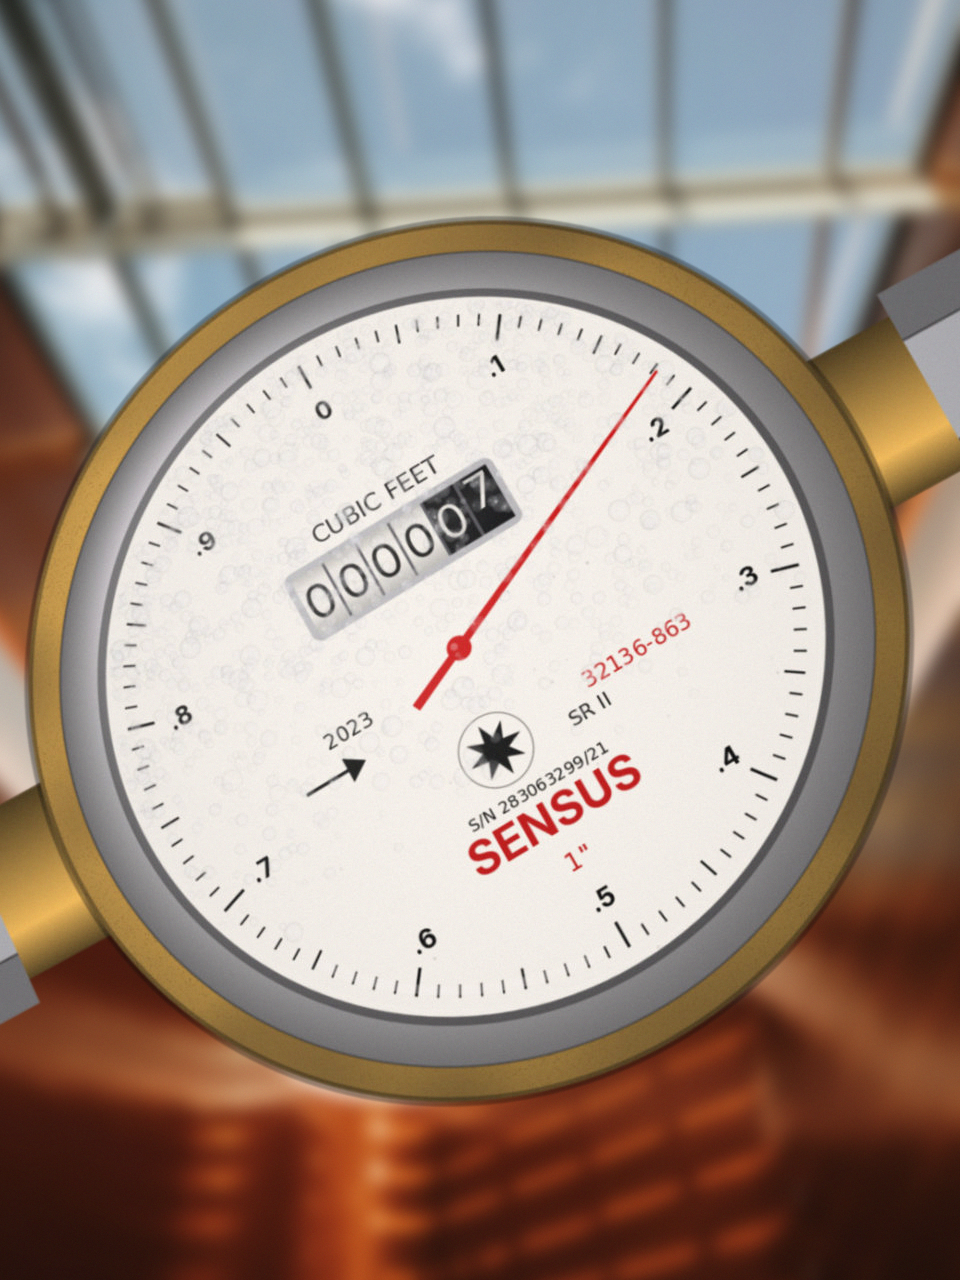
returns 7.18ft³
